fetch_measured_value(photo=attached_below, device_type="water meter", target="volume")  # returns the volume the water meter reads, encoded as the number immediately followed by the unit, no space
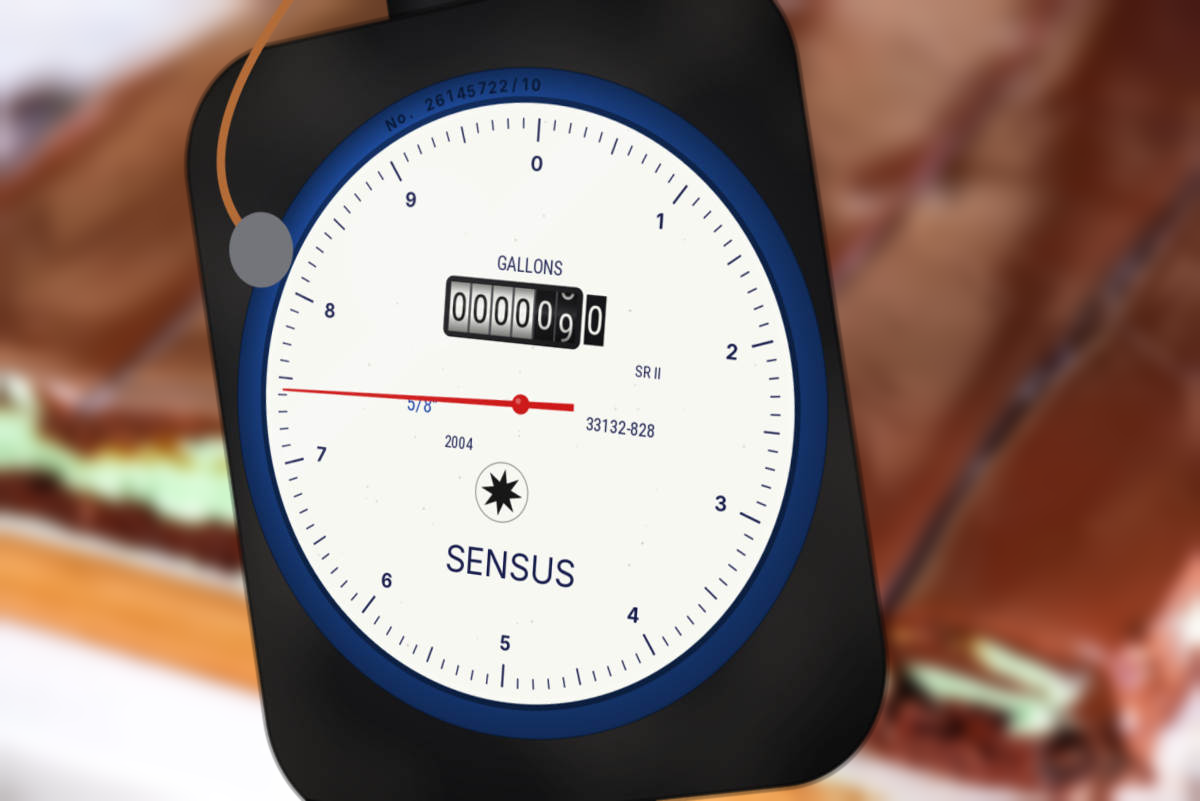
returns 87.4gal
